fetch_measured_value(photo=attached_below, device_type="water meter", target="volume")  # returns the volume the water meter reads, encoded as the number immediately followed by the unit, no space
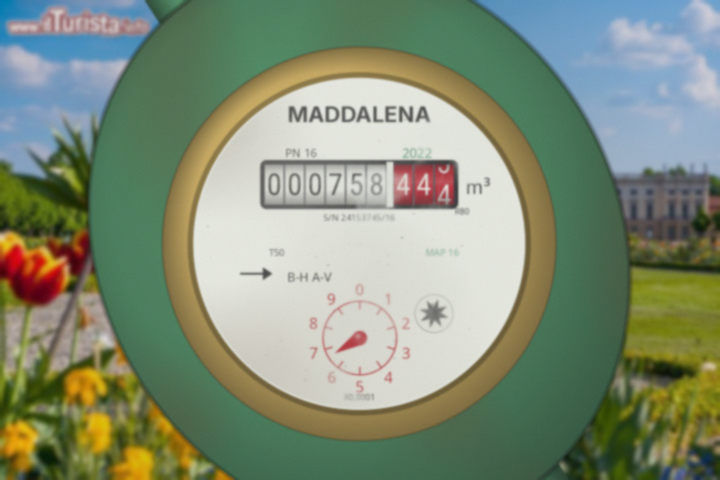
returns 758.4436m³
